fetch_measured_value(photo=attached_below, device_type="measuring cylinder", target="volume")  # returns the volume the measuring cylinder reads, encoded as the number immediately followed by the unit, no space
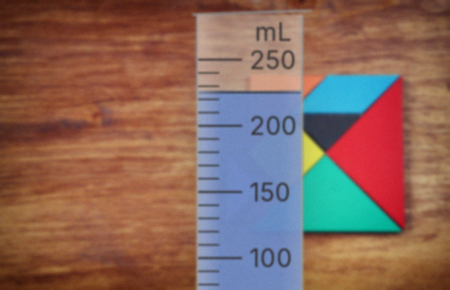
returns 225mL
